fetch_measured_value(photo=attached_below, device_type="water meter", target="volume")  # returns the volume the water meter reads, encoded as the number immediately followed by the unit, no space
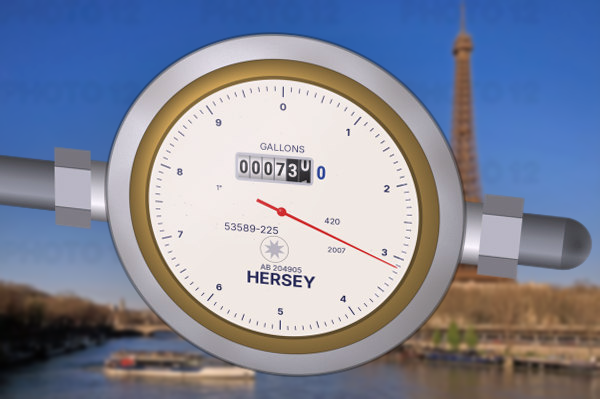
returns 7303.1gal
